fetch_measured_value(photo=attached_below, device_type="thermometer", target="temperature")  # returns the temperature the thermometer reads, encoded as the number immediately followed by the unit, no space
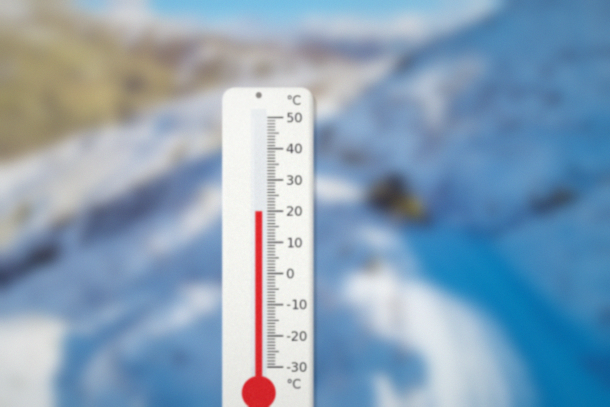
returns 20°C
